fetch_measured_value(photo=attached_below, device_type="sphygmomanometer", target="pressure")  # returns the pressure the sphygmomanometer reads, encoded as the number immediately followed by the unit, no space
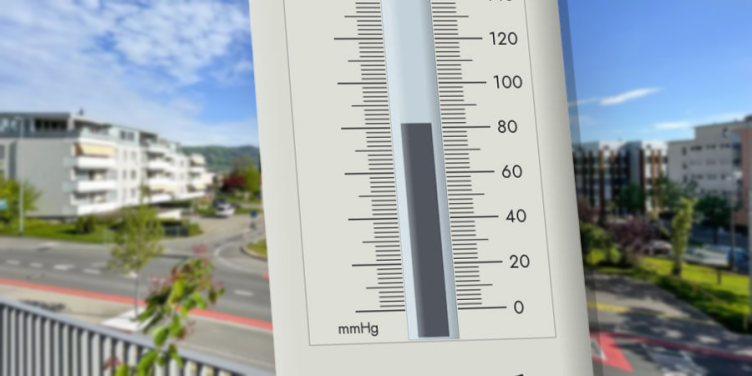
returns 82mmHg
